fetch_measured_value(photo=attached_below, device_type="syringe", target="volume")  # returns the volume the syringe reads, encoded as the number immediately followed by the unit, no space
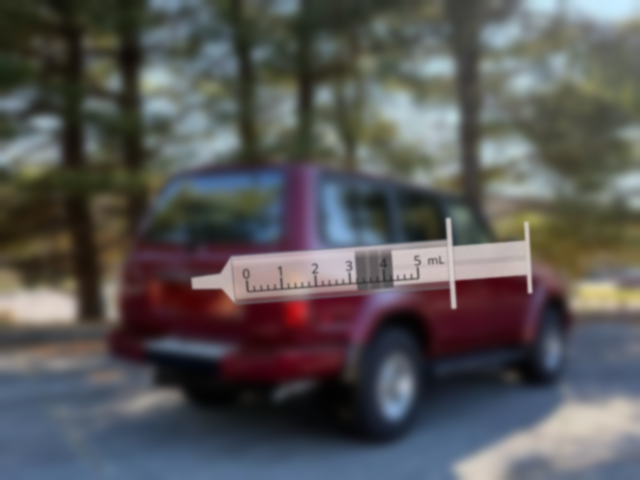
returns 3.2mL
